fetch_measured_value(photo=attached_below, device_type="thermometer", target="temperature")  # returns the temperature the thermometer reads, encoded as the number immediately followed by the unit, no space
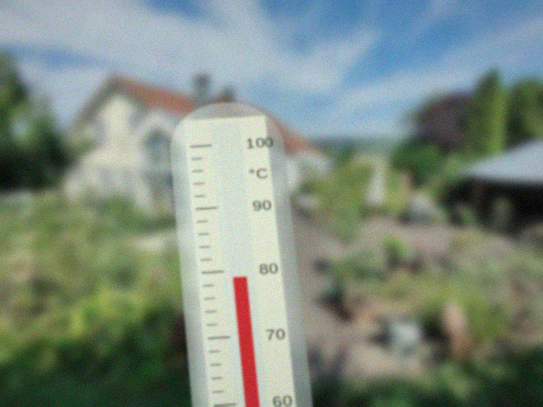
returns 79°C
